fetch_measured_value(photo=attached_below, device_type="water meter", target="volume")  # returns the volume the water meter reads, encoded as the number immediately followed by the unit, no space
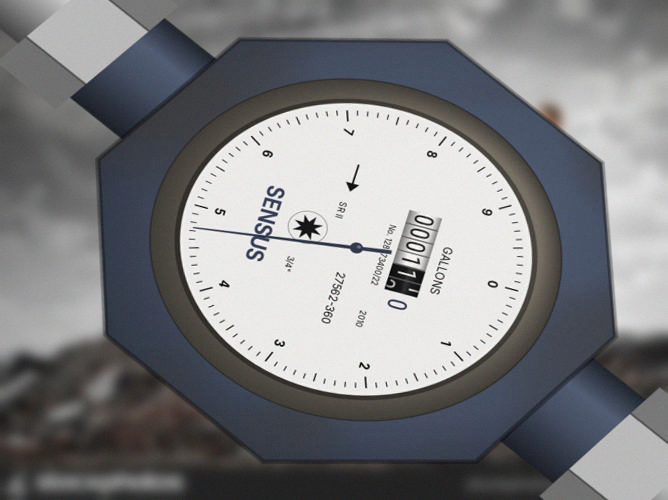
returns 1114.7gal
